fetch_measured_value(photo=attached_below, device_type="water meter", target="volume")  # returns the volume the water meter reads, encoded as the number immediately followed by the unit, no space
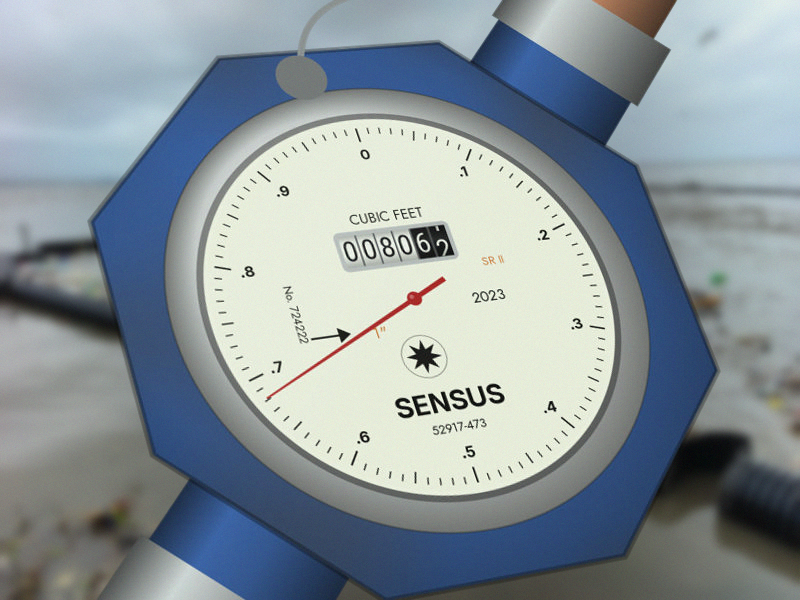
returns 8061.68ft³
